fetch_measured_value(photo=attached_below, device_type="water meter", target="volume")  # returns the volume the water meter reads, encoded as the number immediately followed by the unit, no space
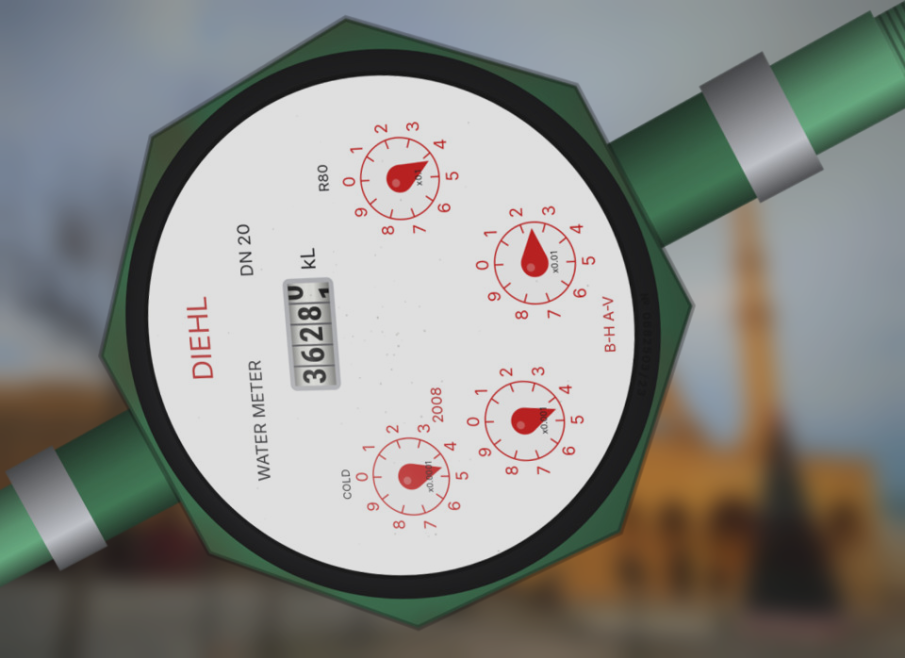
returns 36280.4244kL
